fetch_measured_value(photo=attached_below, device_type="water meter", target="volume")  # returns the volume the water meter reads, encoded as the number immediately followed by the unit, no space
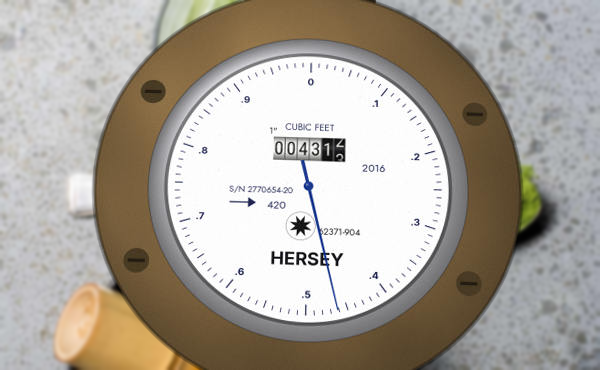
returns 4312.46ft³
